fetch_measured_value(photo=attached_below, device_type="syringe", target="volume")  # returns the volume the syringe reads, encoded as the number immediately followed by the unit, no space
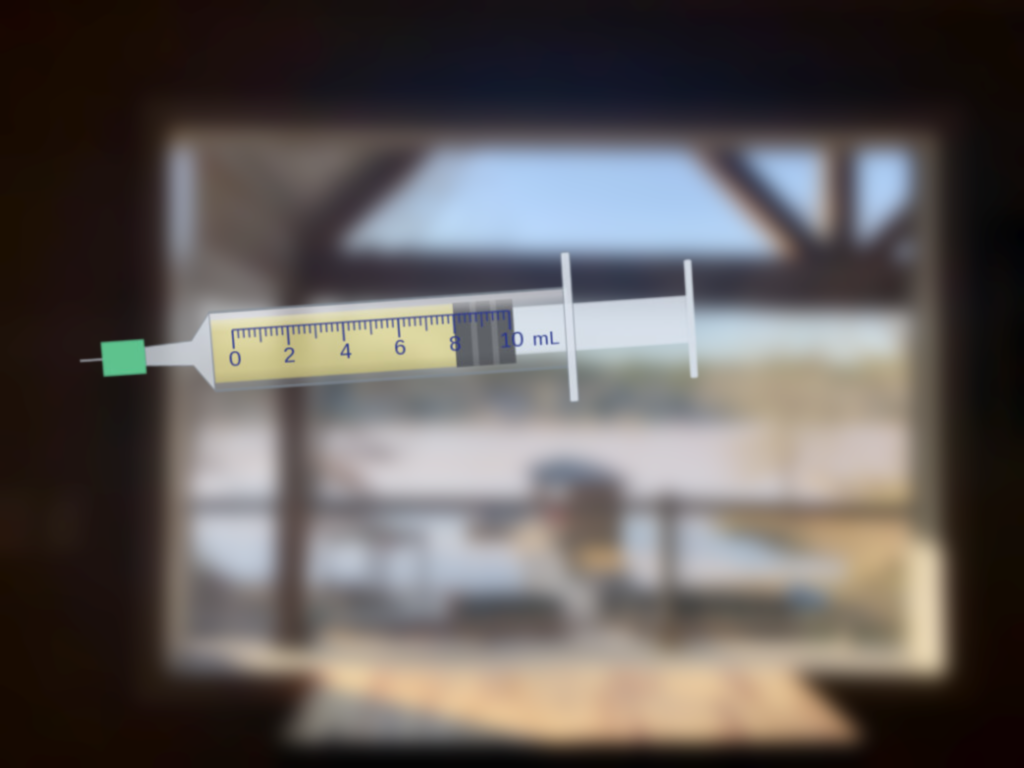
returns 8mL
